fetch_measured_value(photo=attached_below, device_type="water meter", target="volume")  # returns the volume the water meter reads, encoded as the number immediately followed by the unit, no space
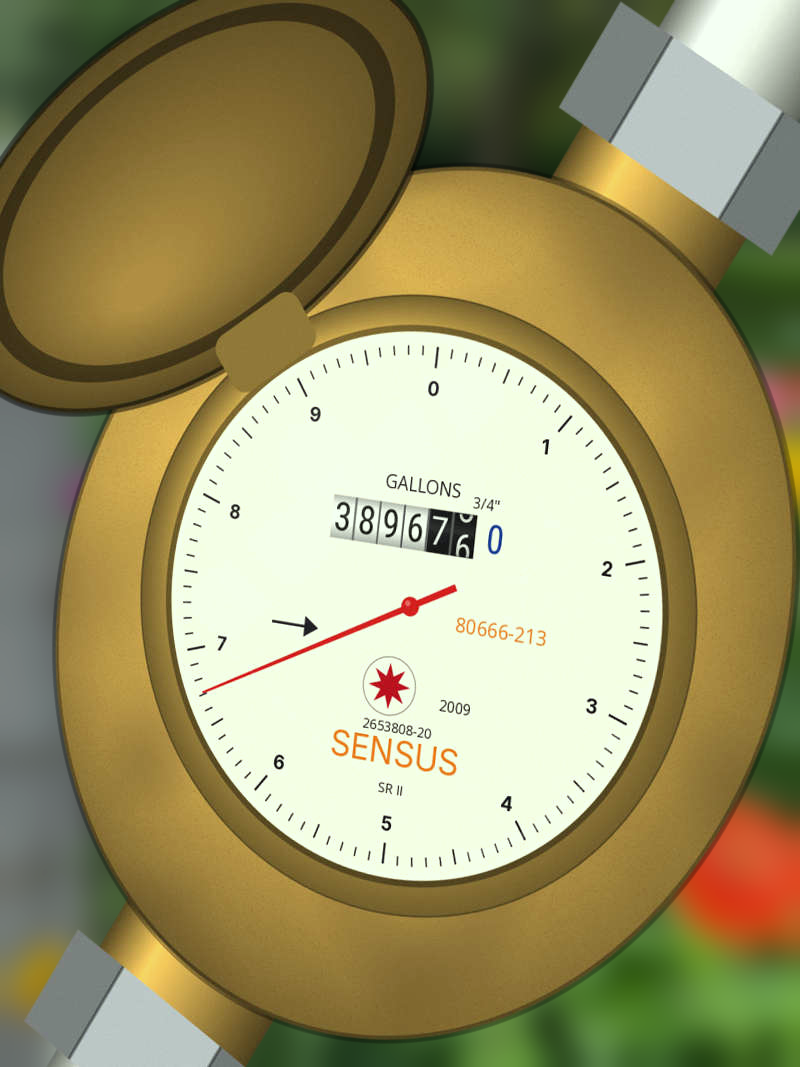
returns 3896756.7gal
